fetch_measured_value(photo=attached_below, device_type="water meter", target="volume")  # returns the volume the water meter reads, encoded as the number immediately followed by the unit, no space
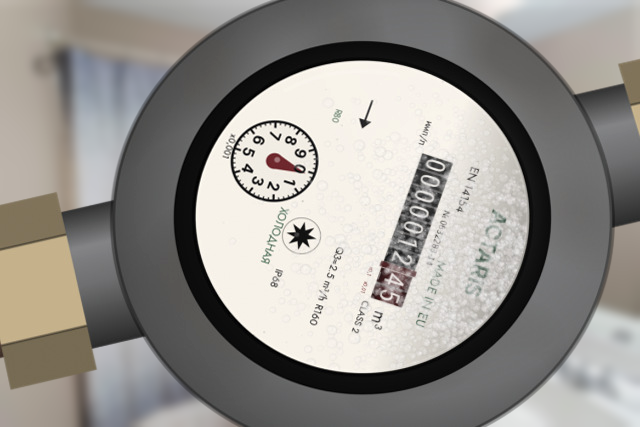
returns 12.450m³
